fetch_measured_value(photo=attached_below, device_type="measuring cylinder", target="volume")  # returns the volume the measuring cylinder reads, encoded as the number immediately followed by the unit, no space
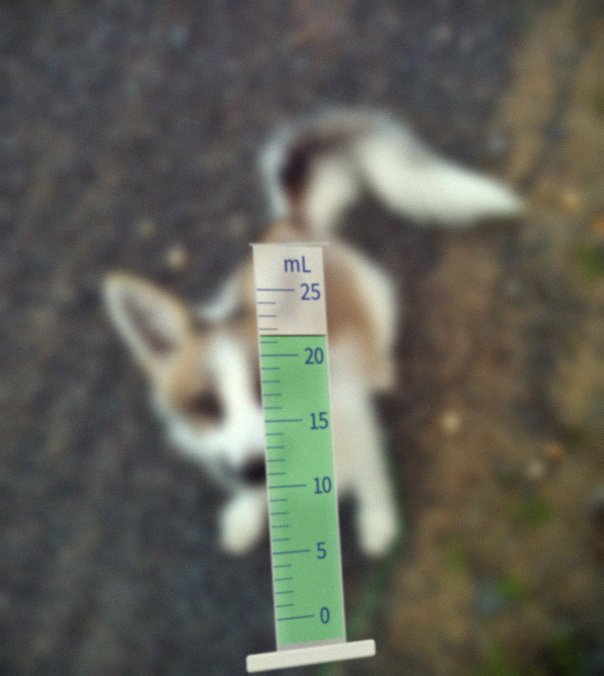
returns 21.5mL
